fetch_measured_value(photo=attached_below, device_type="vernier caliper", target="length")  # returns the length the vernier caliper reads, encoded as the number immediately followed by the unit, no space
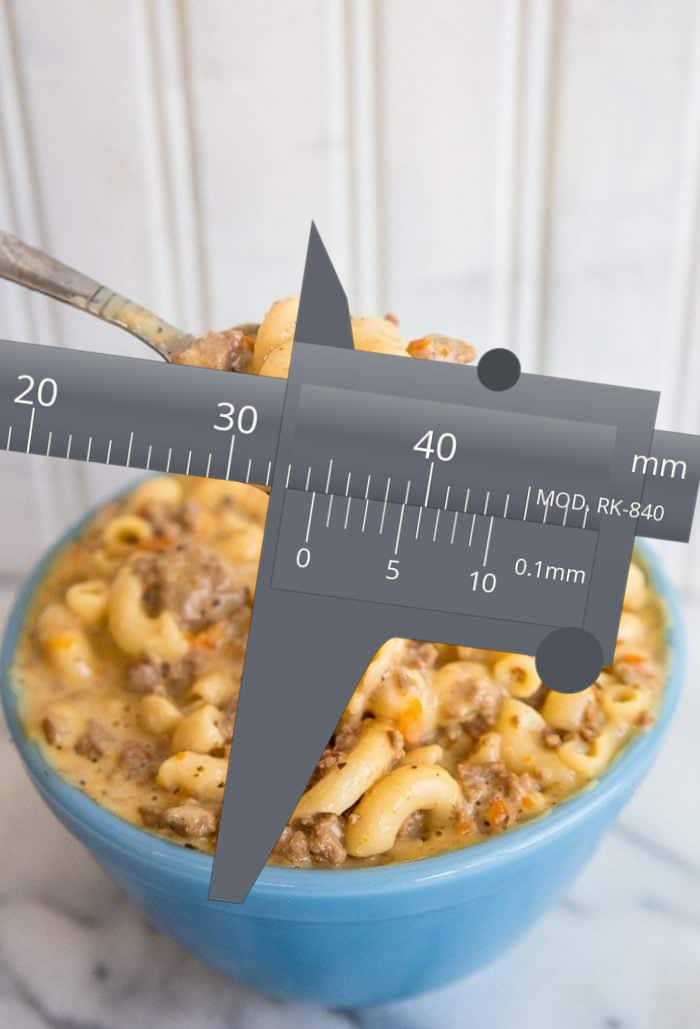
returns 34.4mm
